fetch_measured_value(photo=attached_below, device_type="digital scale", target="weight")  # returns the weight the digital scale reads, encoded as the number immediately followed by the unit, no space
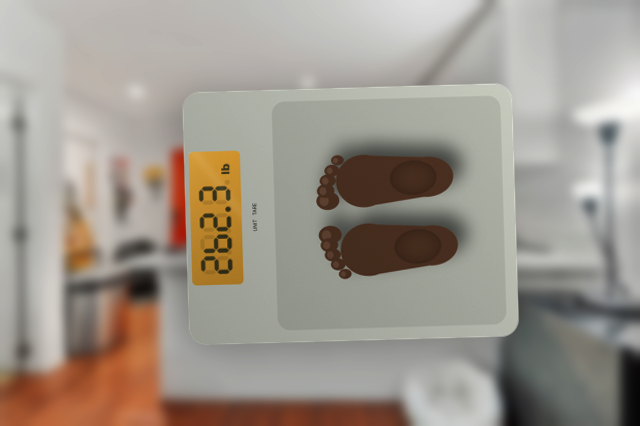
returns 262.3lb
